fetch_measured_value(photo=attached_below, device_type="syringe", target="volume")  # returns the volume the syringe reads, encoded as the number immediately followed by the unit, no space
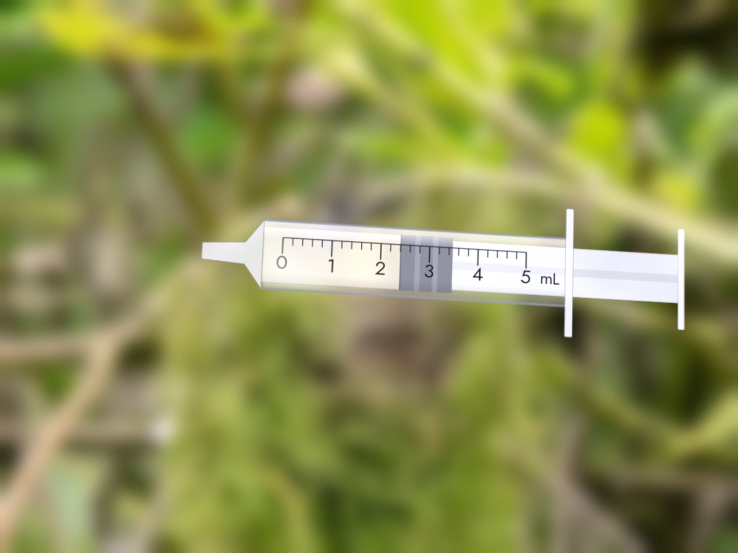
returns 2.4mL
